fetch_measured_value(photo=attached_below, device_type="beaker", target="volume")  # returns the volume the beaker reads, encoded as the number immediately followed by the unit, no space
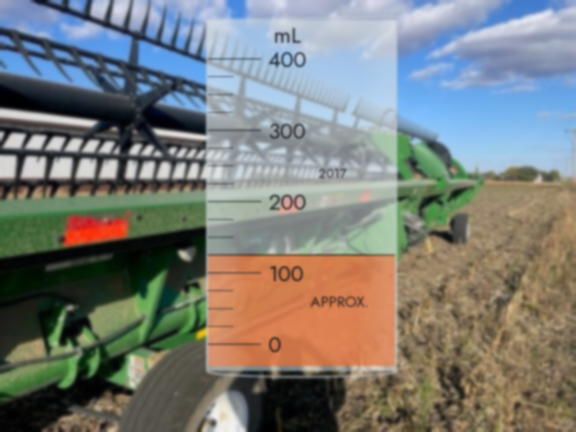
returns 125mL
